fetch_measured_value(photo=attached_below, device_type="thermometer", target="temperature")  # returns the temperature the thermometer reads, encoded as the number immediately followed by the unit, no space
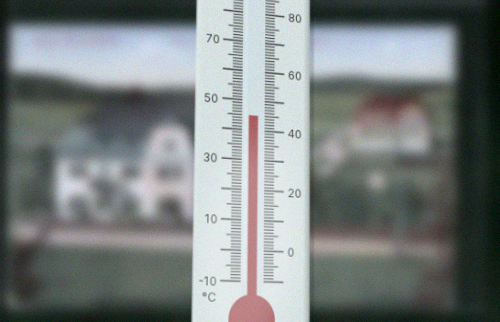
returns 45°C
